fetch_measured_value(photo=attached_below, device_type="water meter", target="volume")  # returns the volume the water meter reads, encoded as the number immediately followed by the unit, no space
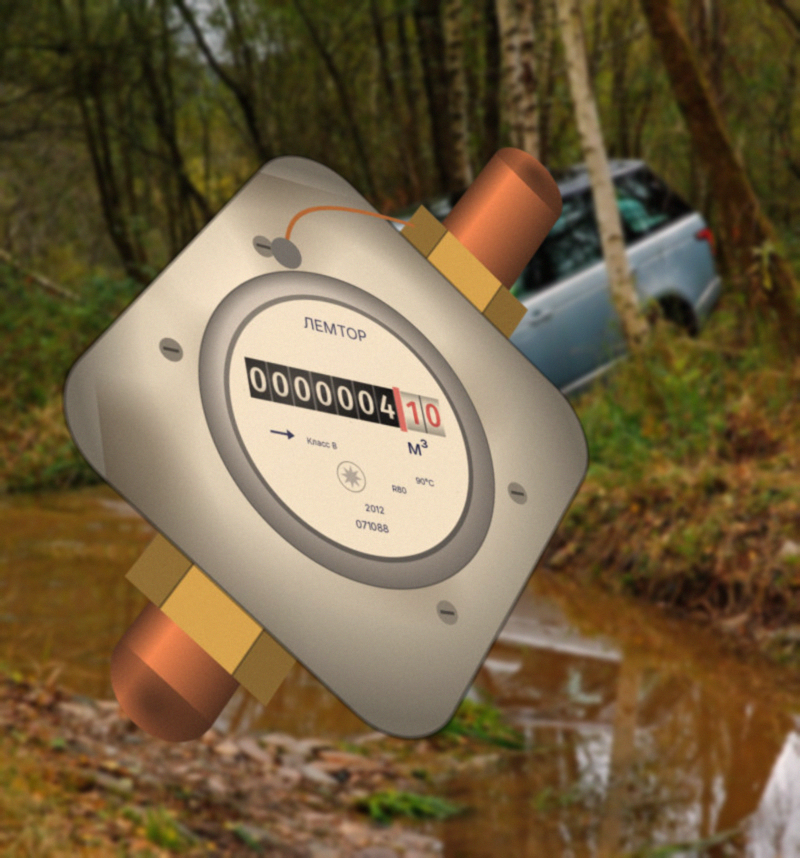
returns 4.10m³
